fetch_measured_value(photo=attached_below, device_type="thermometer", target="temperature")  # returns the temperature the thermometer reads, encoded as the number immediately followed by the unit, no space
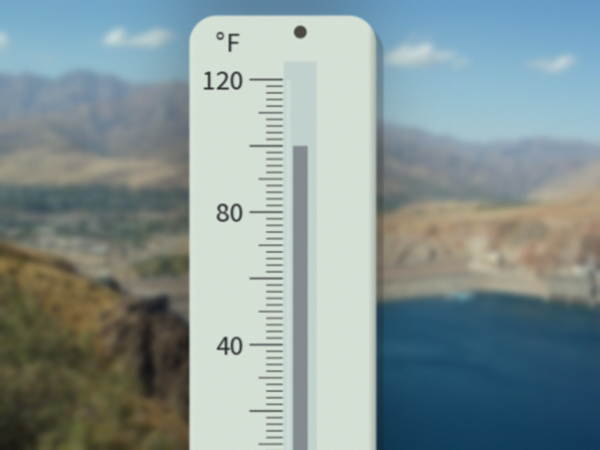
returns 100°F
